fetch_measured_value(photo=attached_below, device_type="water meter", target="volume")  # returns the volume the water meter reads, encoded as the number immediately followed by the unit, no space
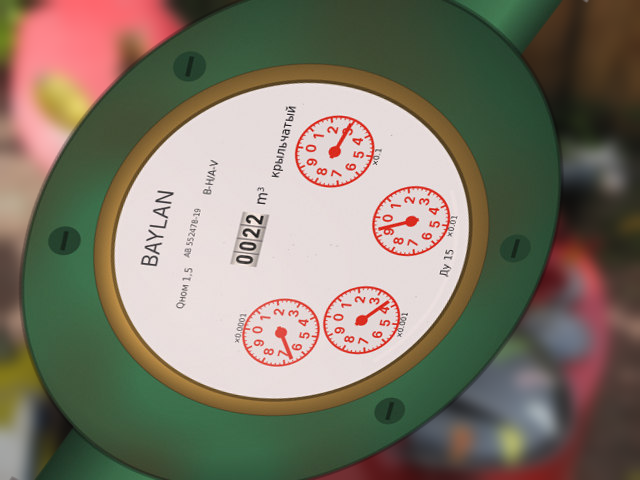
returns 22.2936m³
